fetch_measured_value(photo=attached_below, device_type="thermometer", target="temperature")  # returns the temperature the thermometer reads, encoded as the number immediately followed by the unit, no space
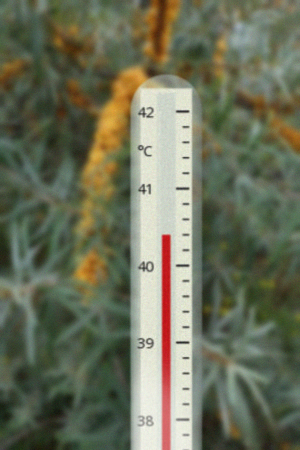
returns 40.4°C
